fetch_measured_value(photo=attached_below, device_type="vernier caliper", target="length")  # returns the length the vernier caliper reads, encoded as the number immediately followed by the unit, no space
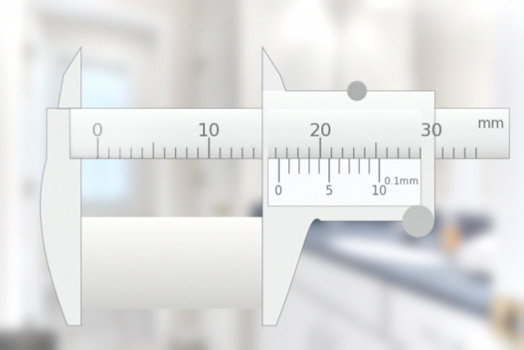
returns 16.3mm
